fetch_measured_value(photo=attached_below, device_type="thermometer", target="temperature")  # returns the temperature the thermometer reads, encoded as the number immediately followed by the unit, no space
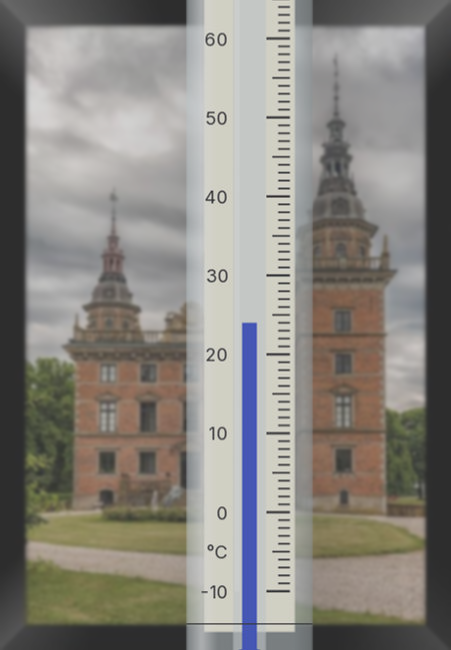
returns 24°C
